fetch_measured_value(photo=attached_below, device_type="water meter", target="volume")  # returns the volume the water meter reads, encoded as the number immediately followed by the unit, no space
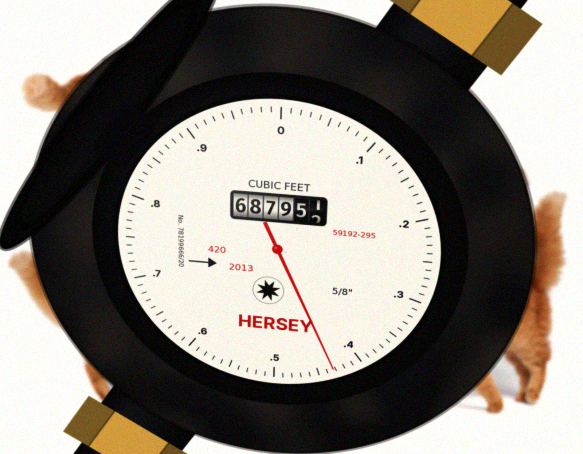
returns 687951.43ft³
